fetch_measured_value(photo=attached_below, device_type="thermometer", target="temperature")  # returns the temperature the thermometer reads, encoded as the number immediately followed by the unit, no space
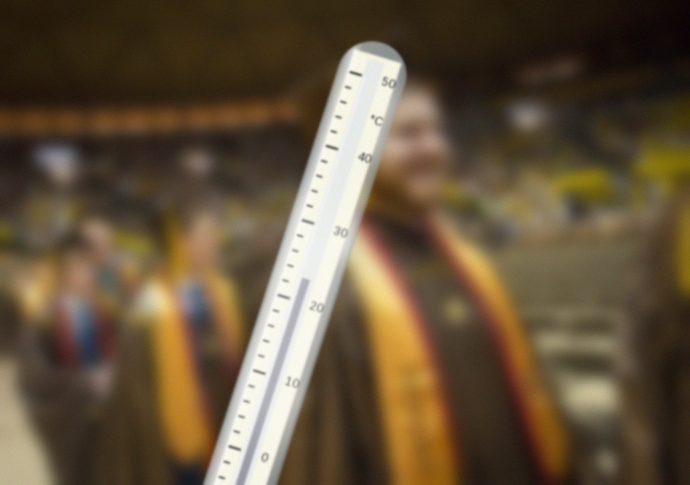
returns 23°C
